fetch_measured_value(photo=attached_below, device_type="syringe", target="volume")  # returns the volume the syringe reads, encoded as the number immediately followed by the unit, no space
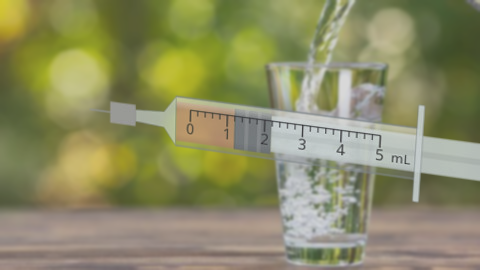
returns 1.2mL
